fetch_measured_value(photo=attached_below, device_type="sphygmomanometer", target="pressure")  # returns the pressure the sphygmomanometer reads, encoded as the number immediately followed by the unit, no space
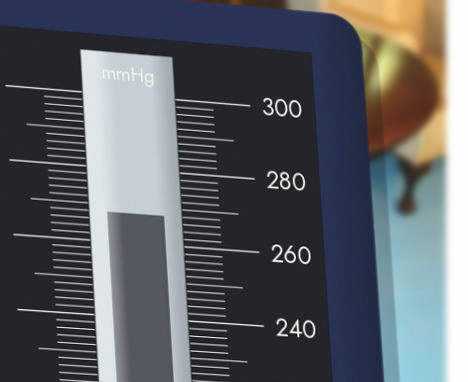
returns 268mmHg
